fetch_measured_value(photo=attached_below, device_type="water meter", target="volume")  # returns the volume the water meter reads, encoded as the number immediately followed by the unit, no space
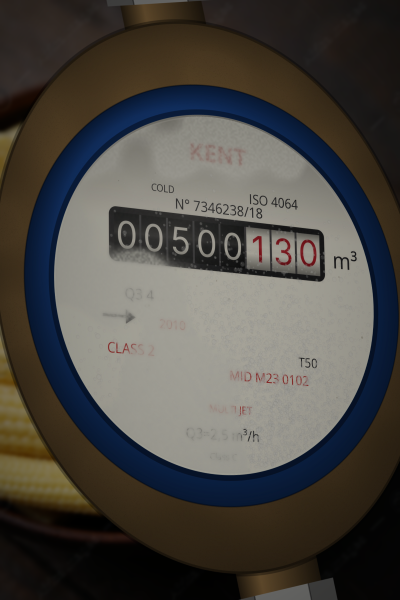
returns 500.130m³
